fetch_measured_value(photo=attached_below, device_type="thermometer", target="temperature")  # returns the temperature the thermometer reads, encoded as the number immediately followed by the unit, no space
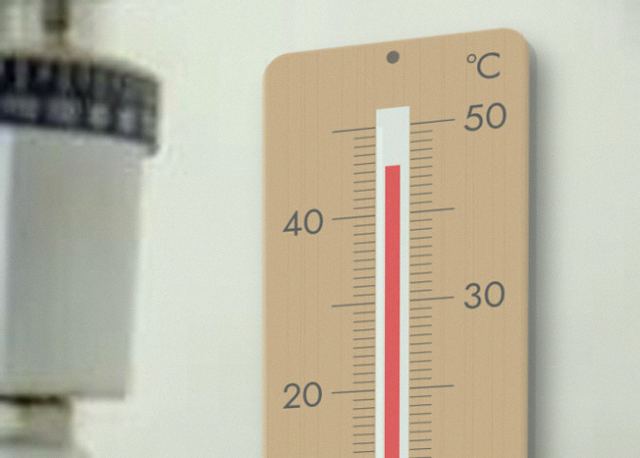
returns 45.5°C
